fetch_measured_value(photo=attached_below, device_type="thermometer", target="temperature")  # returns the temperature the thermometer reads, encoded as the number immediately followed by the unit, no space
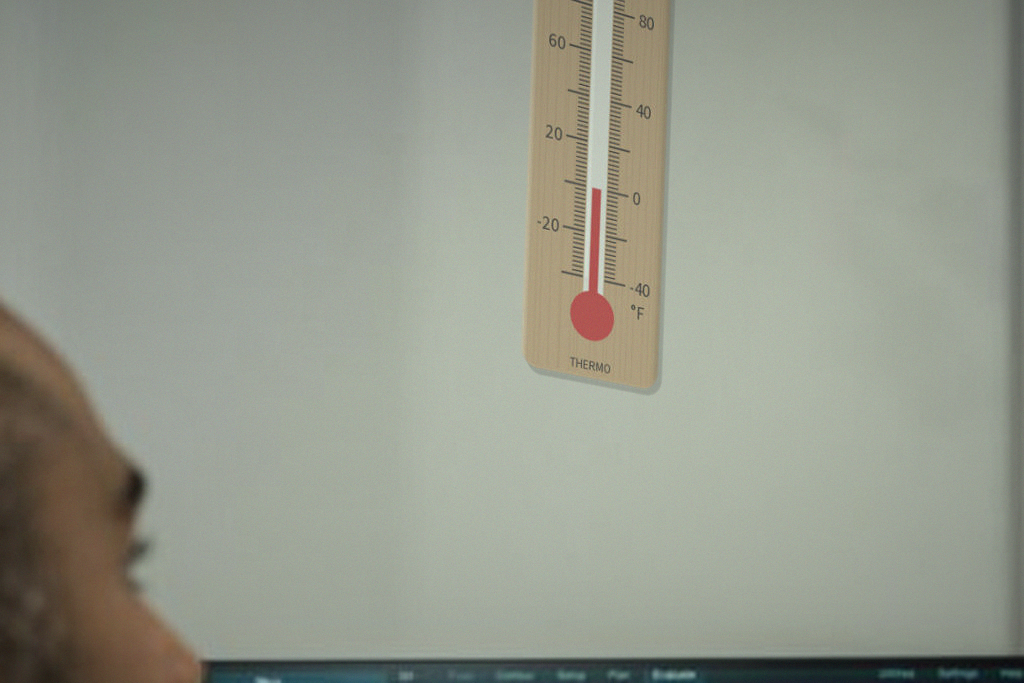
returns 0°F
